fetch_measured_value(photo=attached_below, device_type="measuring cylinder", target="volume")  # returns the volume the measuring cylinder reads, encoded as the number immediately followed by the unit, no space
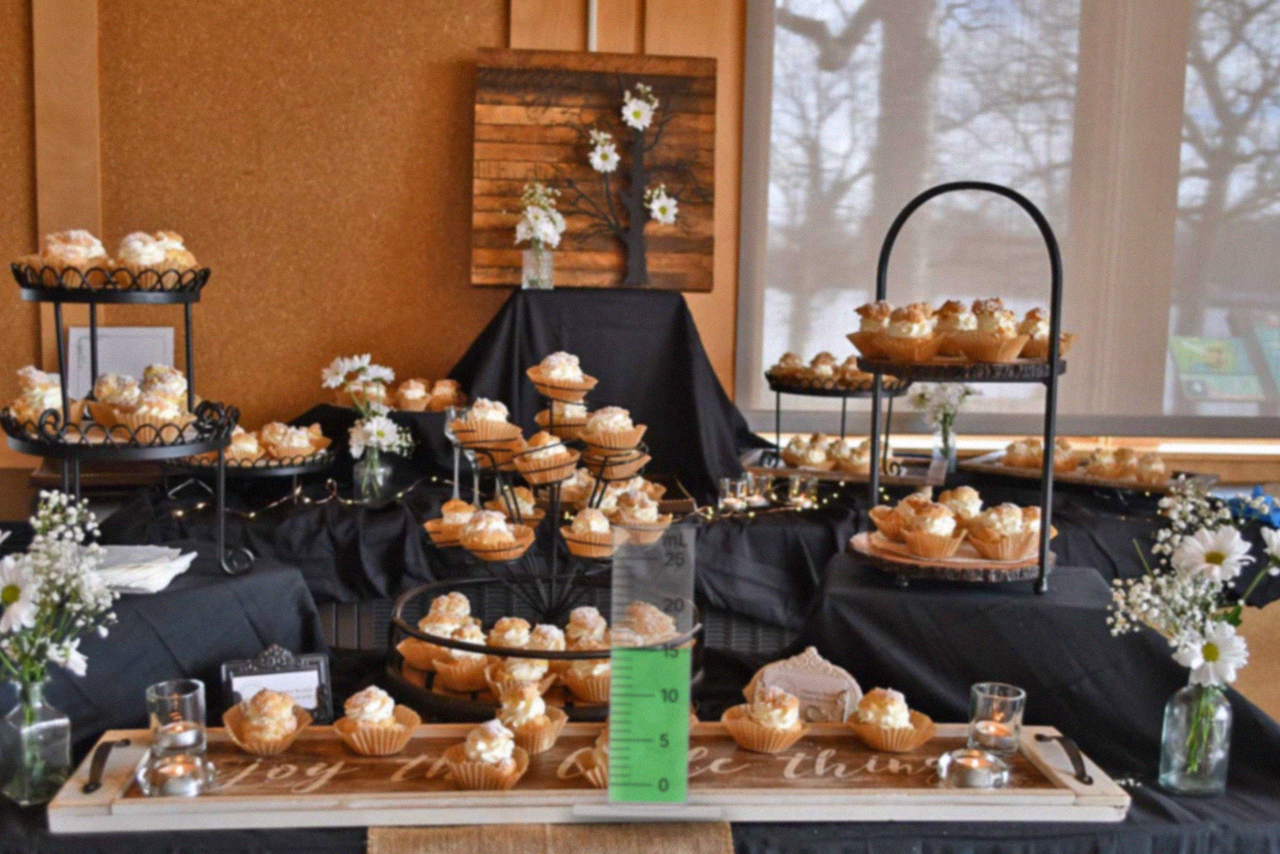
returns 15mL
